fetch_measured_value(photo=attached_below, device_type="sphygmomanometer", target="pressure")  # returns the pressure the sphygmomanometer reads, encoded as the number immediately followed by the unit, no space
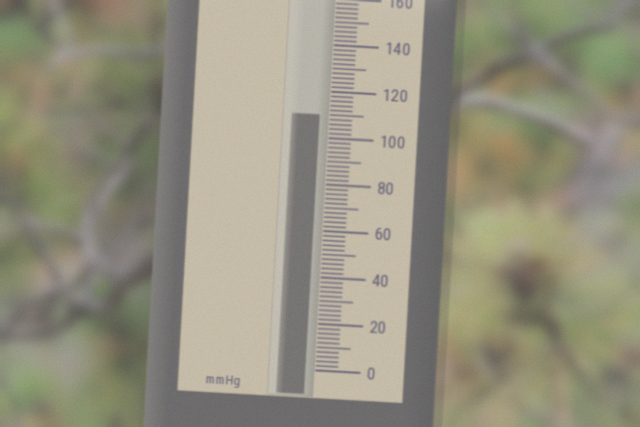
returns 110mmHg
